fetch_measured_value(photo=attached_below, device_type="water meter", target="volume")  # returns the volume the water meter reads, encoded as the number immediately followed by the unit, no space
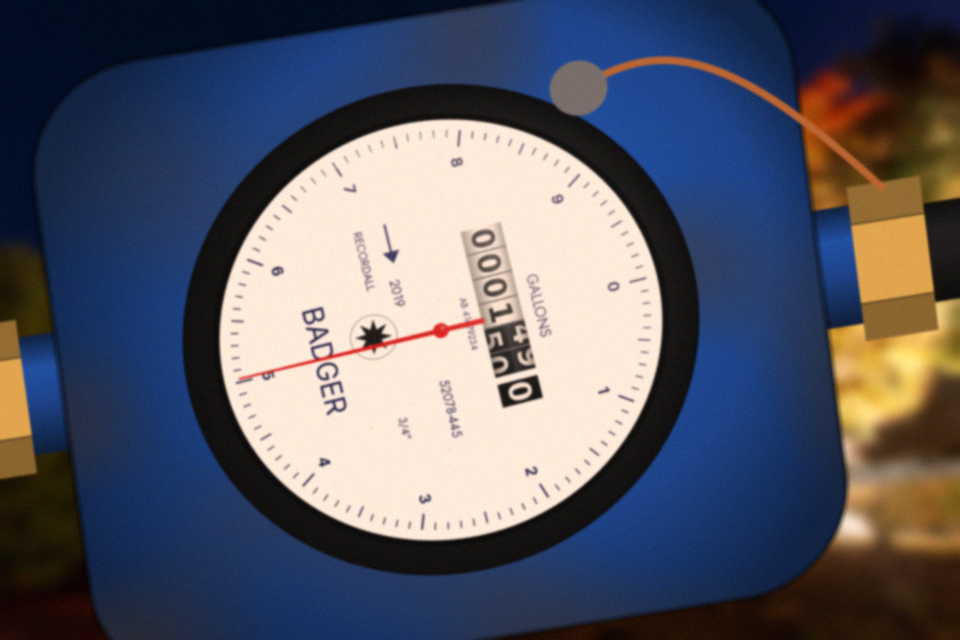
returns 1495.0gal
